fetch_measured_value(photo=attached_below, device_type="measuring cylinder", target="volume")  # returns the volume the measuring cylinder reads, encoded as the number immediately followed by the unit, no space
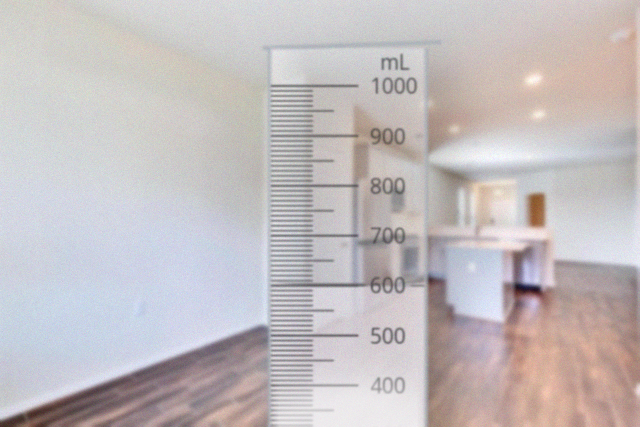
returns 600mL
